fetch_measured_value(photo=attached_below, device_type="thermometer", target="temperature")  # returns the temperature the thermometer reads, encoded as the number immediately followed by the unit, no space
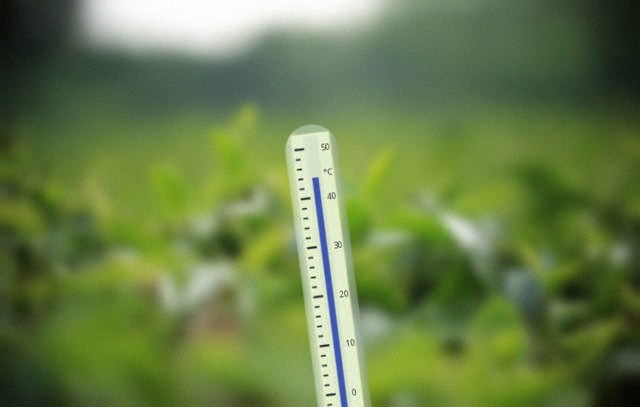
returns 44°C
